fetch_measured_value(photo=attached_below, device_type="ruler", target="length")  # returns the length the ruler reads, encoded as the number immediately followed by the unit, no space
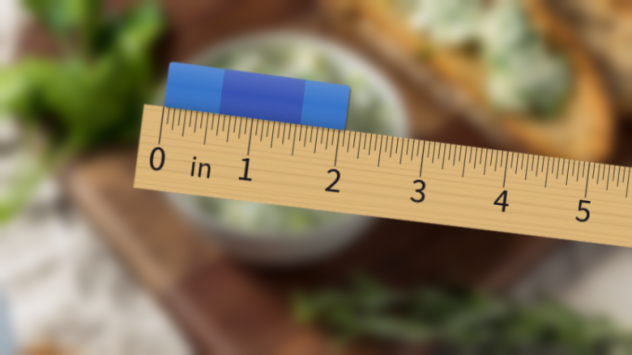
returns 2.0625in
